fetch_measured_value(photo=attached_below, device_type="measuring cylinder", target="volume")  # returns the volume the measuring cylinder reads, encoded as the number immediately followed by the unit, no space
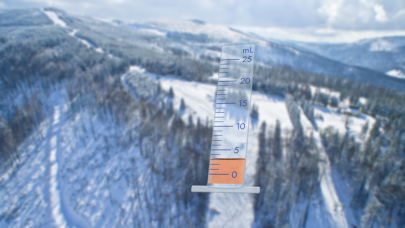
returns 3mL
